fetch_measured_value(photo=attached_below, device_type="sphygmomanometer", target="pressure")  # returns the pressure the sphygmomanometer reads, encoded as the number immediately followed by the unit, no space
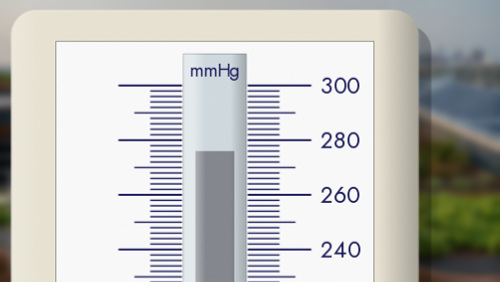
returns 276mmHg
